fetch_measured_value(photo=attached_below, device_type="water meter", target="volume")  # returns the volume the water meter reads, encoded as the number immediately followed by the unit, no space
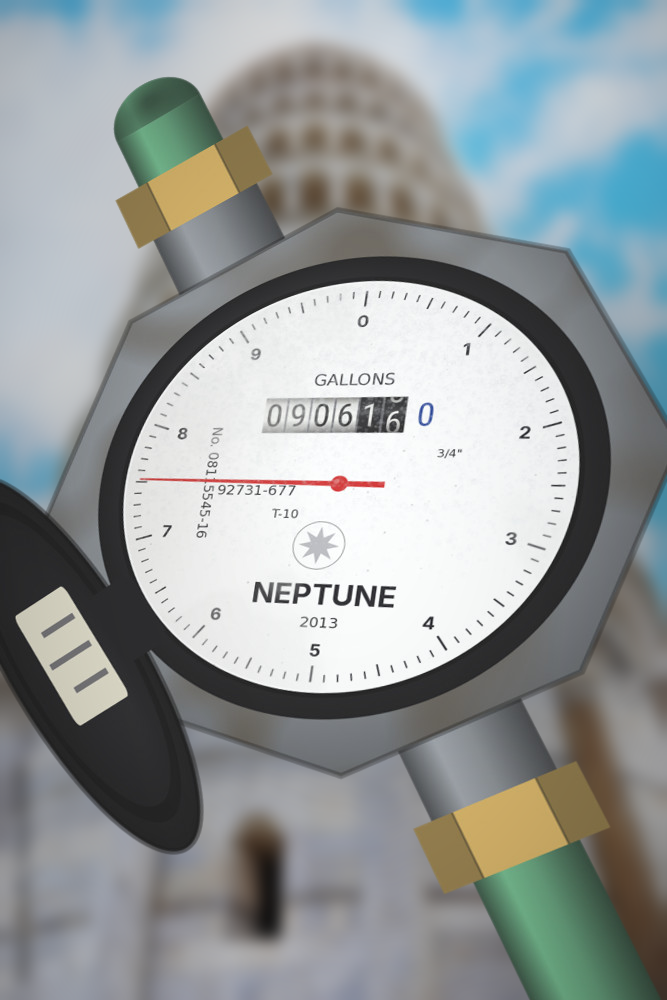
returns 906157.5gal
